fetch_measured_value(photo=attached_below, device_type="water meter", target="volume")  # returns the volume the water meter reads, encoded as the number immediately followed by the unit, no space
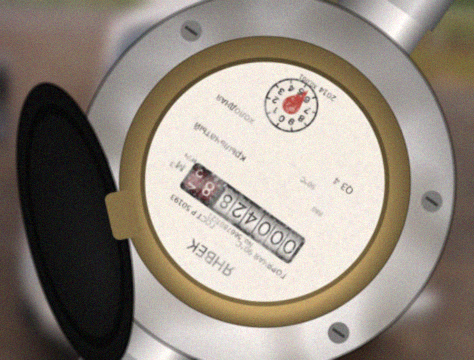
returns 428.825m³
